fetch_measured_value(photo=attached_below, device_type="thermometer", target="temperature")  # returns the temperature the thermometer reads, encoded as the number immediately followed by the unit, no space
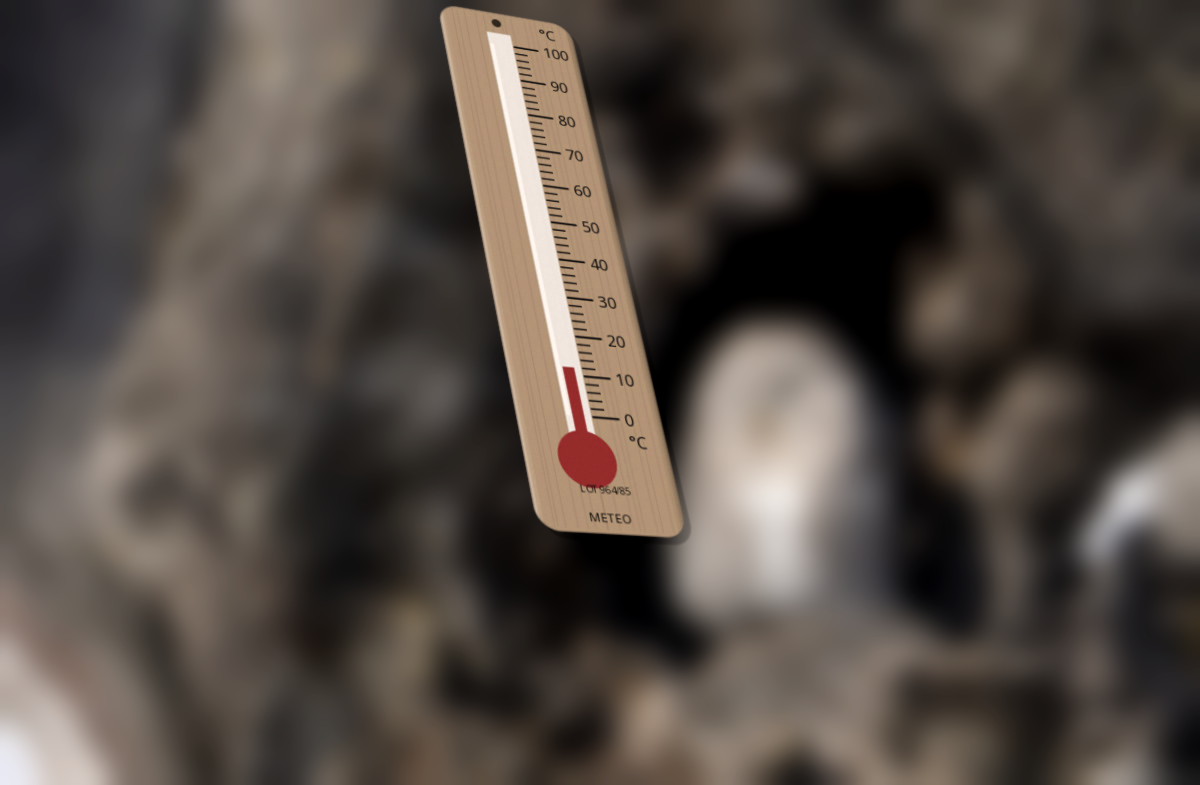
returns 12°C
